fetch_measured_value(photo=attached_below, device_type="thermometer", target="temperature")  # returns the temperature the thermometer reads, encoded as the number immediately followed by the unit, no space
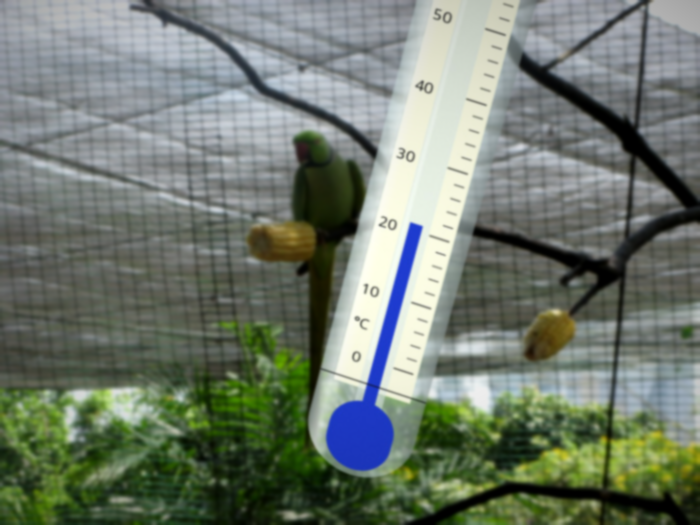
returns 21°C
